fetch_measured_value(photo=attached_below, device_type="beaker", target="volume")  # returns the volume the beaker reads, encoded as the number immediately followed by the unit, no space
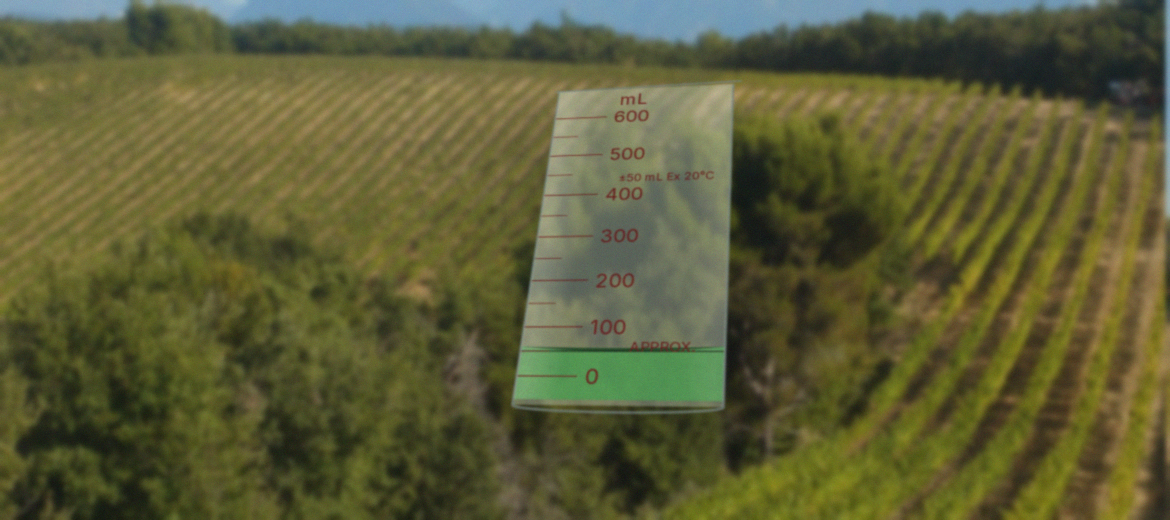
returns 50mL
